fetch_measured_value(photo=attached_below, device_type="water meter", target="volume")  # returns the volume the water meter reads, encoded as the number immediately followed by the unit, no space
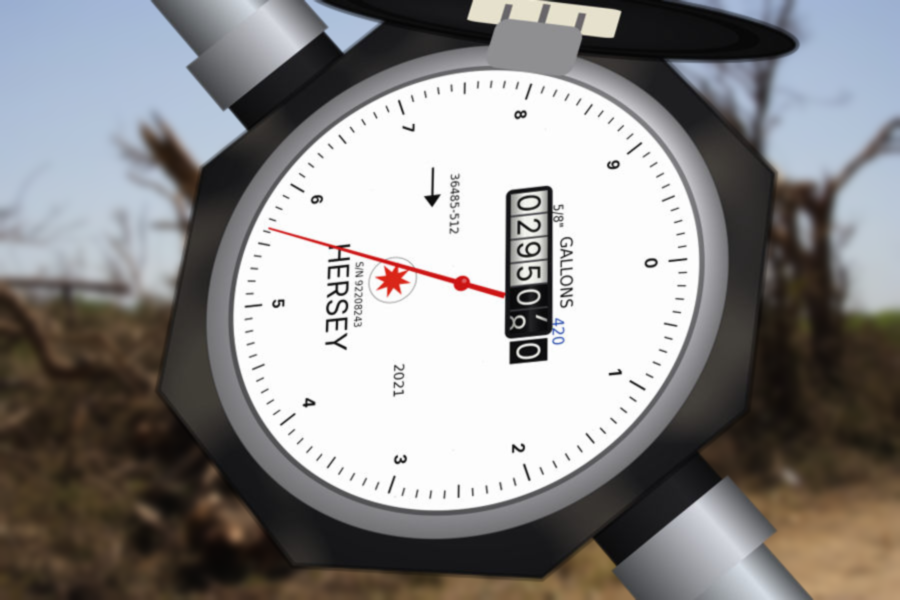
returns 295075.6gal
